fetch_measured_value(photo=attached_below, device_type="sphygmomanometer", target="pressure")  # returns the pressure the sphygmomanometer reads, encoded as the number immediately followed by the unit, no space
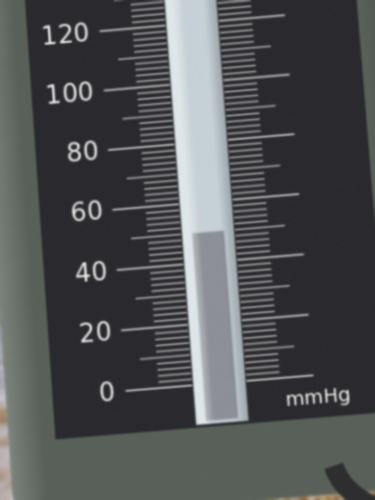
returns 50mmHg
